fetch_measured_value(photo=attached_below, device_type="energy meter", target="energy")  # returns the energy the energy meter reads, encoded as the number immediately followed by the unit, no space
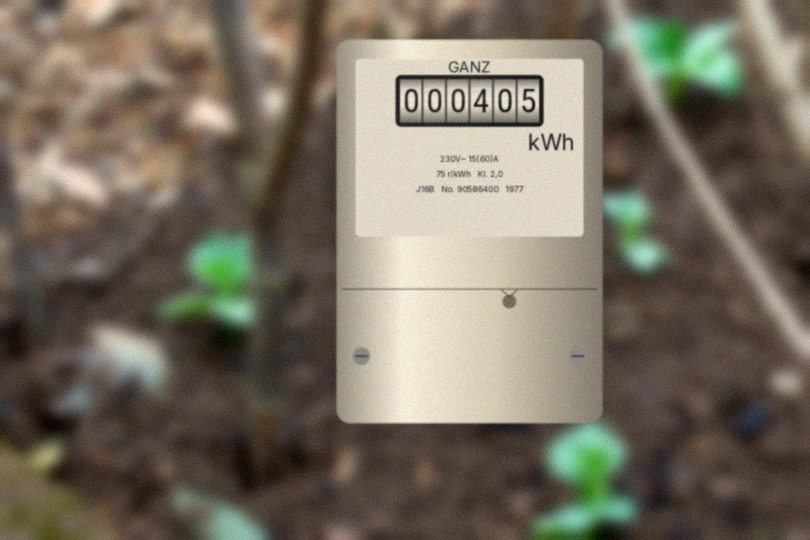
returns 405kWh
